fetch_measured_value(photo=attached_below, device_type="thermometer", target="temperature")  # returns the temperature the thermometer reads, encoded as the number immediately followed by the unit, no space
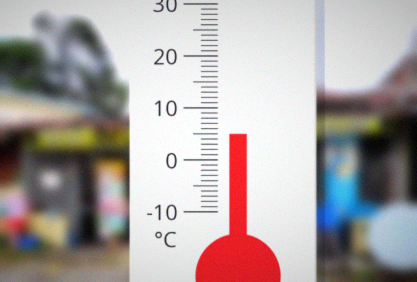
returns 5°C
